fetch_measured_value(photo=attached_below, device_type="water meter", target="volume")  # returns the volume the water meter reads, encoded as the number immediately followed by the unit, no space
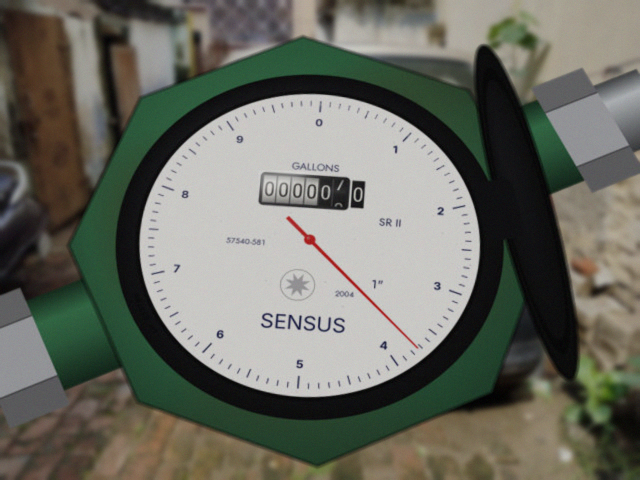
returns 73.7gal
